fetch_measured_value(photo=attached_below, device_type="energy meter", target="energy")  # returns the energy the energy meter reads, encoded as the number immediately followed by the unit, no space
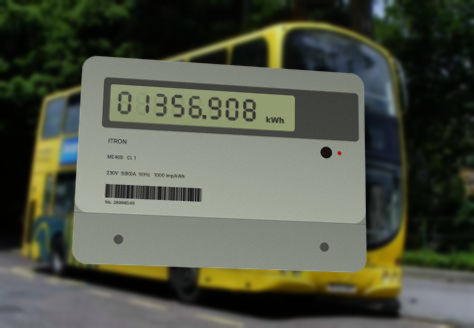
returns 1356.908kWh
